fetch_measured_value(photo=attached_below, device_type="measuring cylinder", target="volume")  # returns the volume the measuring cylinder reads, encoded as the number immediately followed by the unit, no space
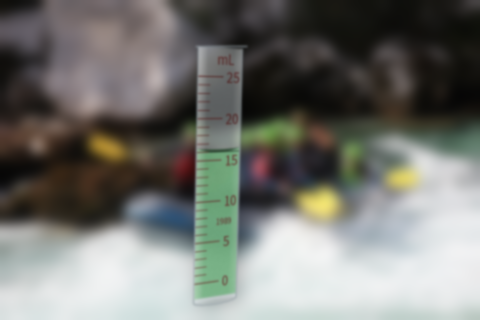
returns 16mL
